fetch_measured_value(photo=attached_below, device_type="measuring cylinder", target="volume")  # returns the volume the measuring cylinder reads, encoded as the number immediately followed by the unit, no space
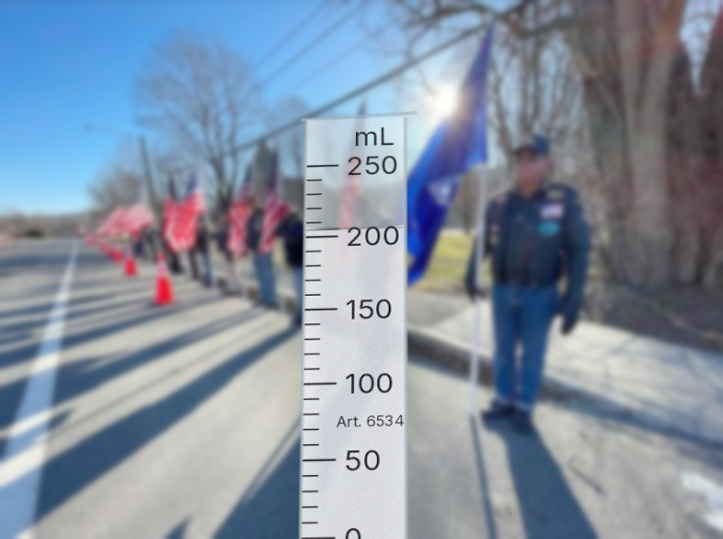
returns 205mL
